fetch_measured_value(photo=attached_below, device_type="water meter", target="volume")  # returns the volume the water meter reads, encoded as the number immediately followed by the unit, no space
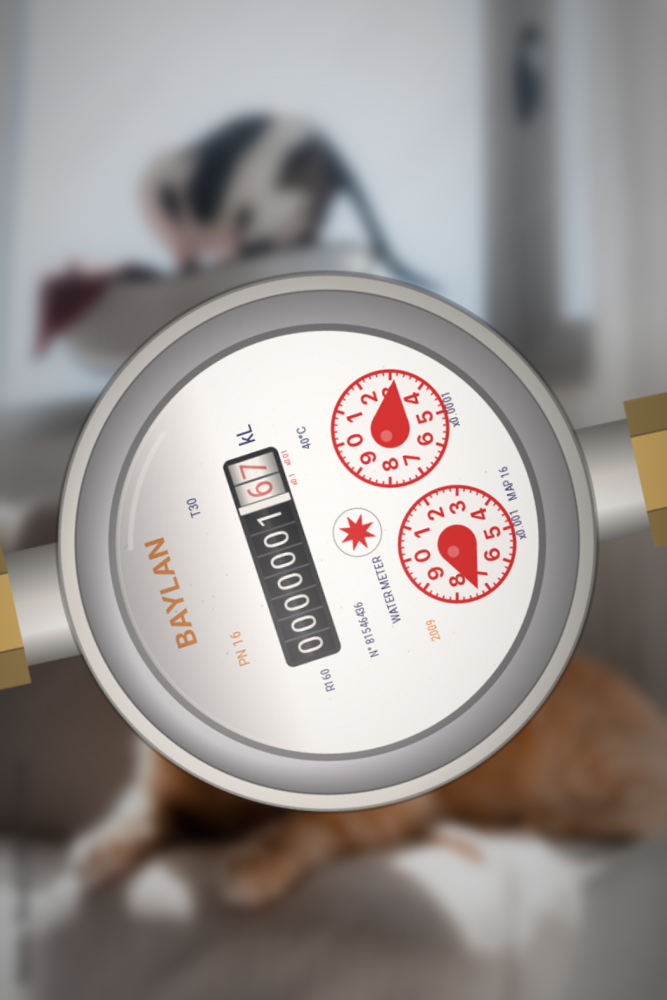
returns 1.6773kL
